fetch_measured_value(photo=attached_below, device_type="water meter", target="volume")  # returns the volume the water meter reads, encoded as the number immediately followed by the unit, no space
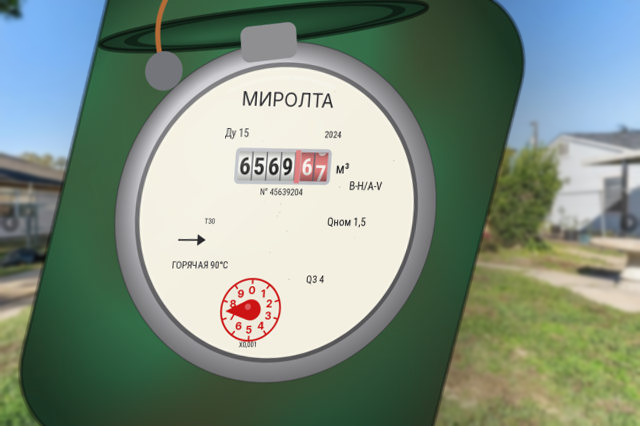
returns 6569.667m³
